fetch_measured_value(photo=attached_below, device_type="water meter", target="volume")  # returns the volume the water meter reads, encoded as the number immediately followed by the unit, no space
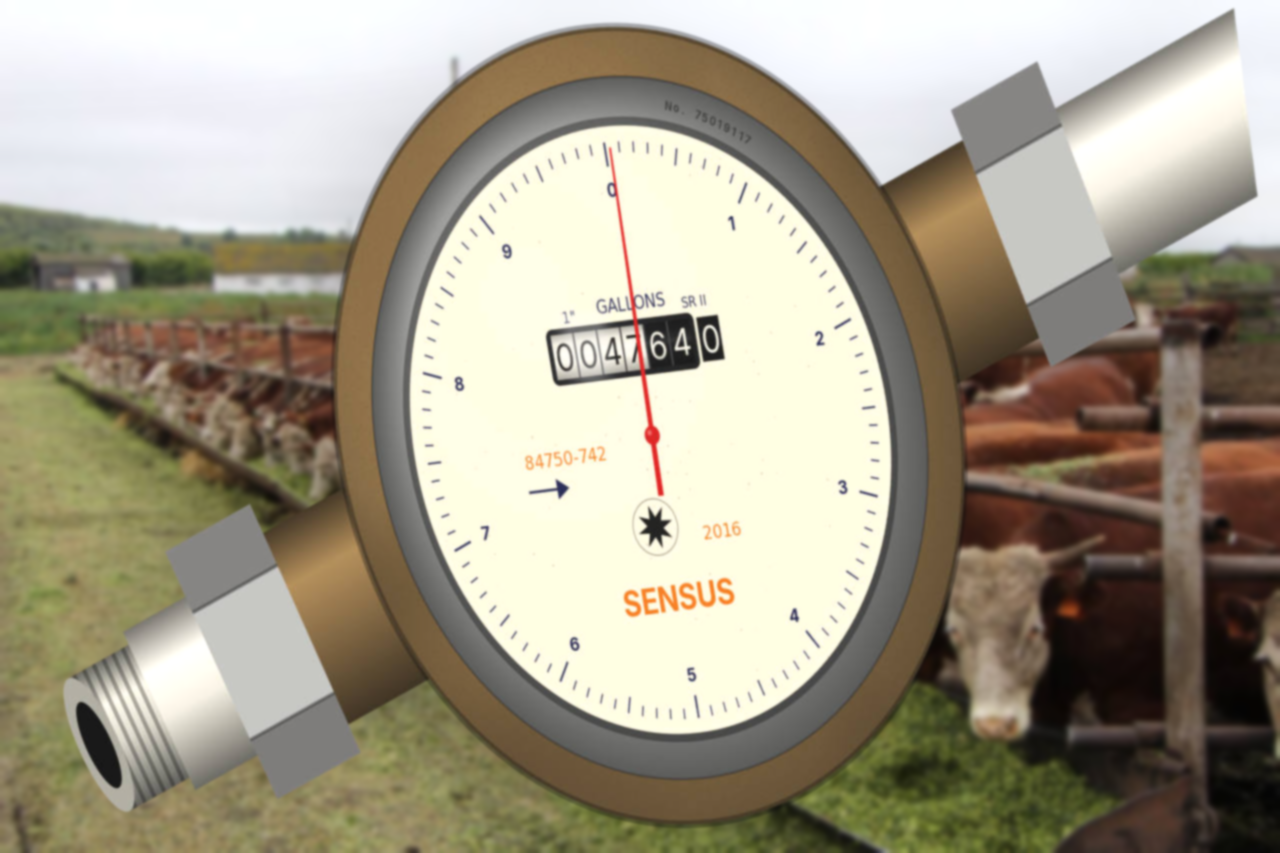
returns 47640.0gal
